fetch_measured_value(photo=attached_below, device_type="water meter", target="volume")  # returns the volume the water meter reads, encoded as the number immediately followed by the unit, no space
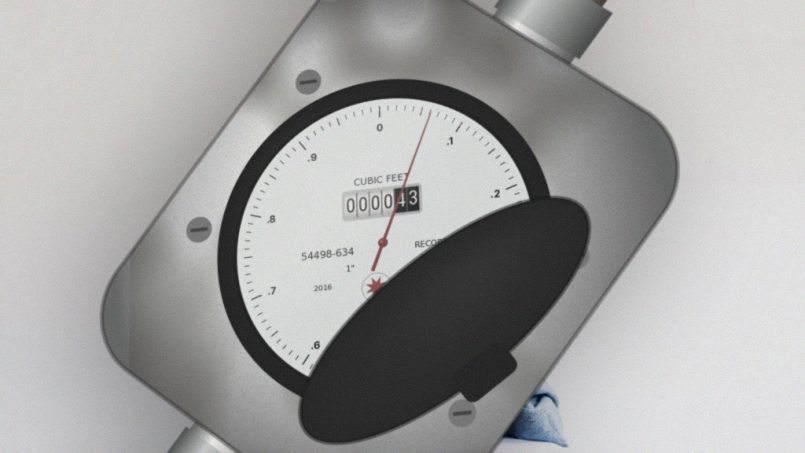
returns 43.06ft³
